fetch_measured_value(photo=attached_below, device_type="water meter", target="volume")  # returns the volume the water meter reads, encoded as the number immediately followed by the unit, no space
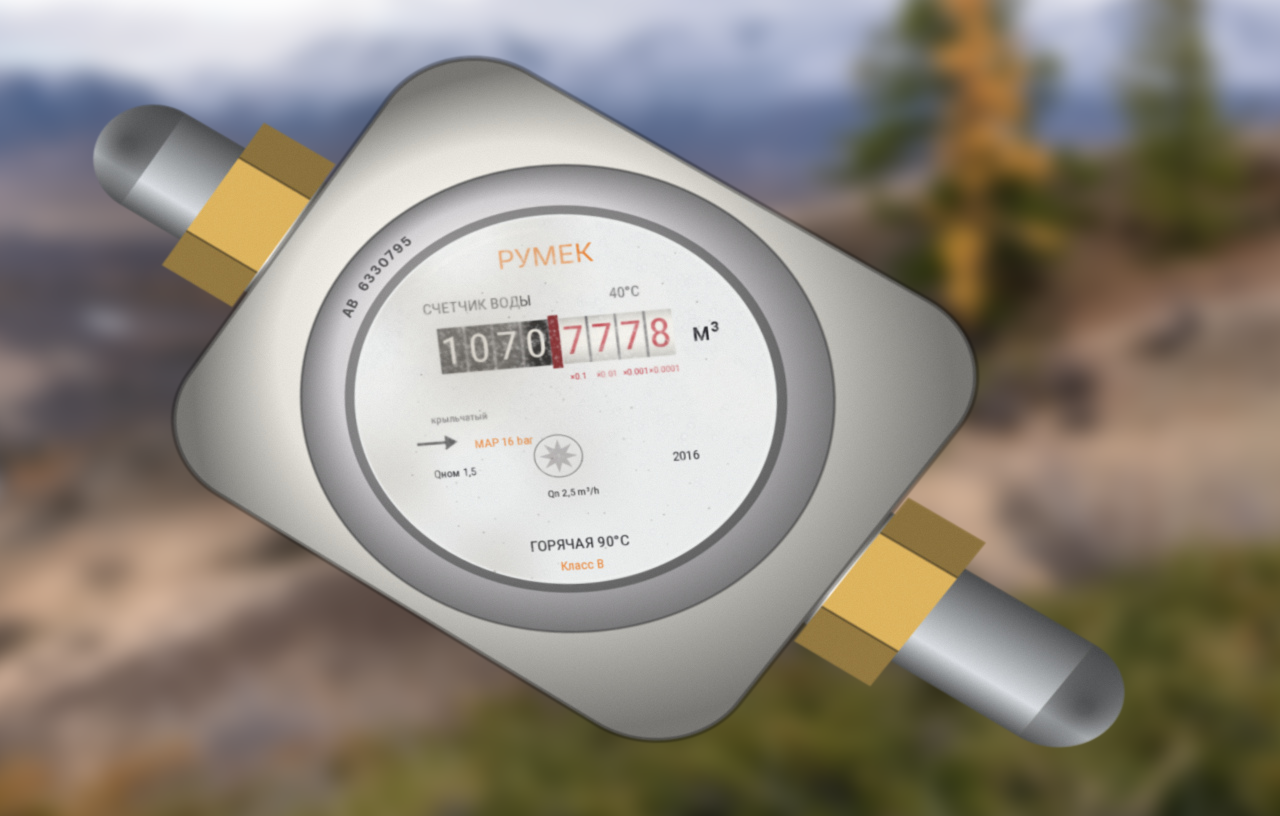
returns 1070.7778m³
